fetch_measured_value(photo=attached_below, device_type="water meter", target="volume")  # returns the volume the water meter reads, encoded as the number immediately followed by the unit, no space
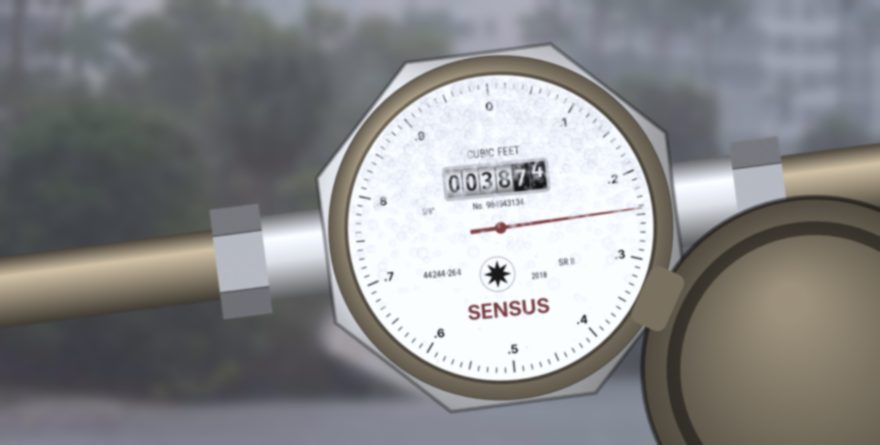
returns 3874.24ft³
